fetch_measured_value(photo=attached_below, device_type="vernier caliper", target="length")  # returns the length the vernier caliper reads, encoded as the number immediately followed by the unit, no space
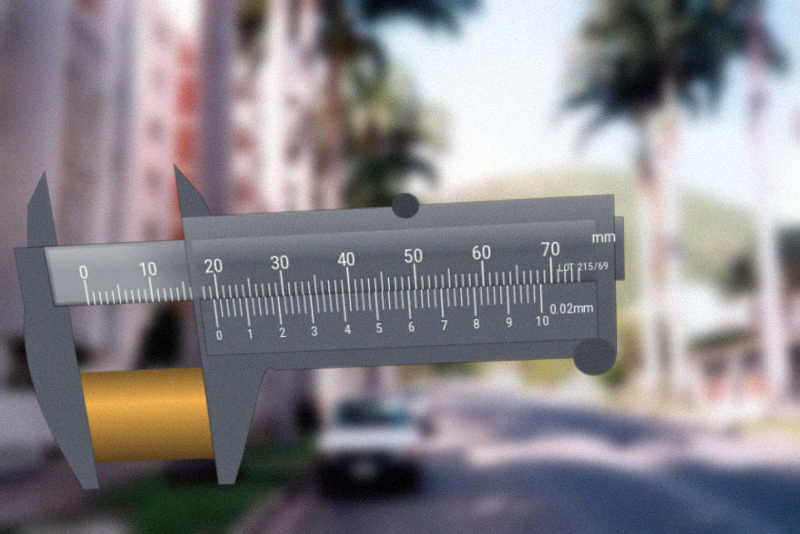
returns 19.4mm
